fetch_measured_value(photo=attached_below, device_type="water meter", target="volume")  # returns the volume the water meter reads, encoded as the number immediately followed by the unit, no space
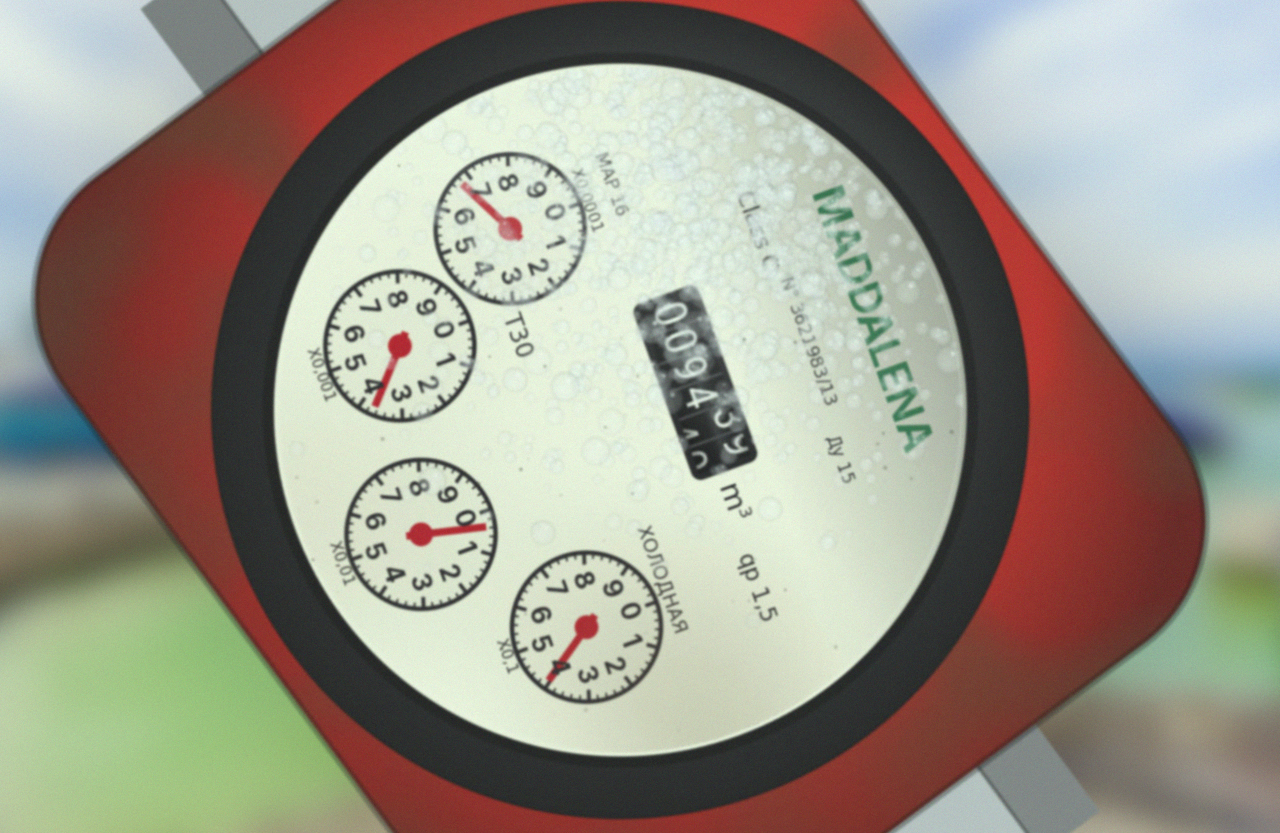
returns 9439.4036m³
